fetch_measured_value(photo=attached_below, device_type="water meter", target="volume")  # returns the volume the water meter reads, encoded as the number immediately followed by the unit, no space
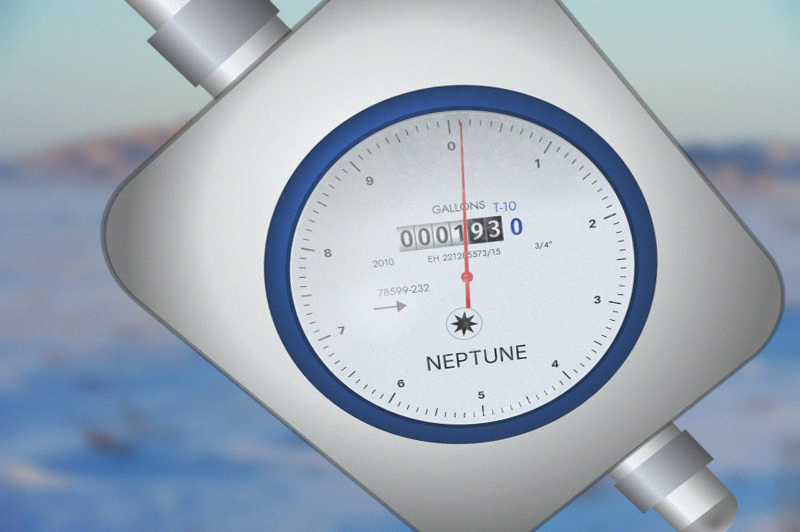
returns 1930.1gal
